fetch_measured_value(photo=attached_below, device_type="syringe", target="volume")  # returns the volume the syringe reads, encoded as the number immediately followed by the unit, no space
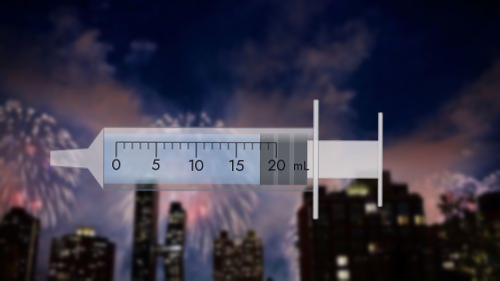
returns 18mL
